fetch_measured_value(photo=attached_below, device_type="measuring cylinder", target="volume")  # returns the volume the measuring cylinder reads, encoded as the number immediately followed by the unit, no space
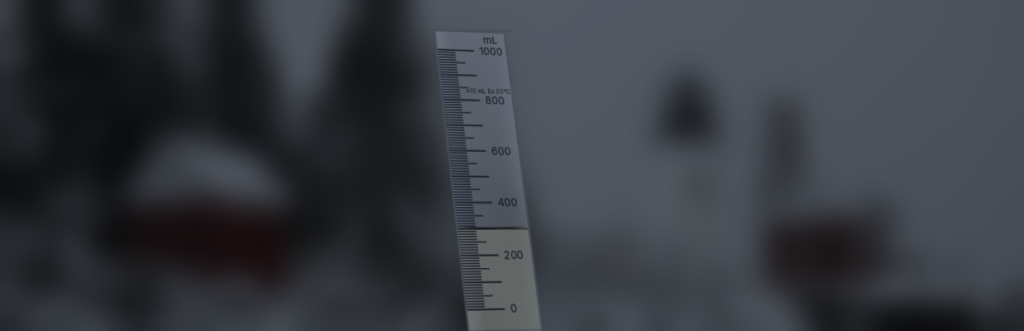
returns 300mL
